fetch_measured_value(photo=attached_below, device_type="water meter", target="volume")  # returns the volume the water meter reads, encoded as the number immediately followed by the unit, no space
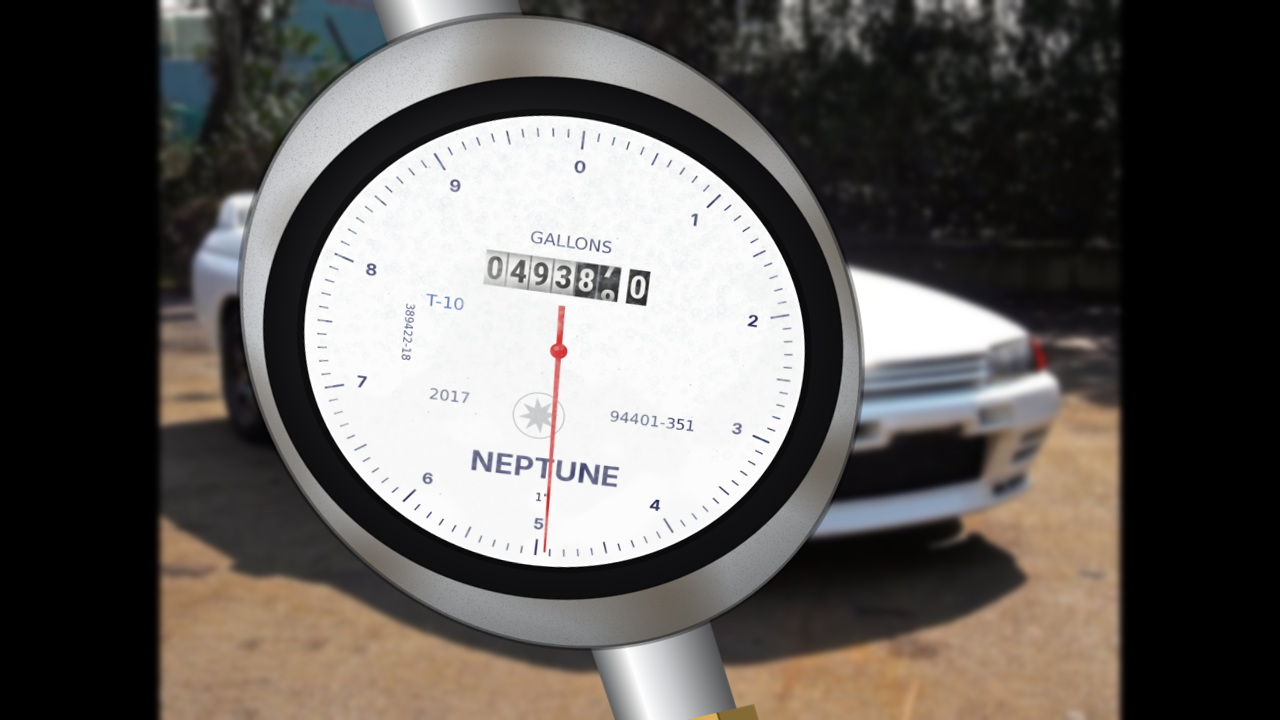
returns 493874.9gal
